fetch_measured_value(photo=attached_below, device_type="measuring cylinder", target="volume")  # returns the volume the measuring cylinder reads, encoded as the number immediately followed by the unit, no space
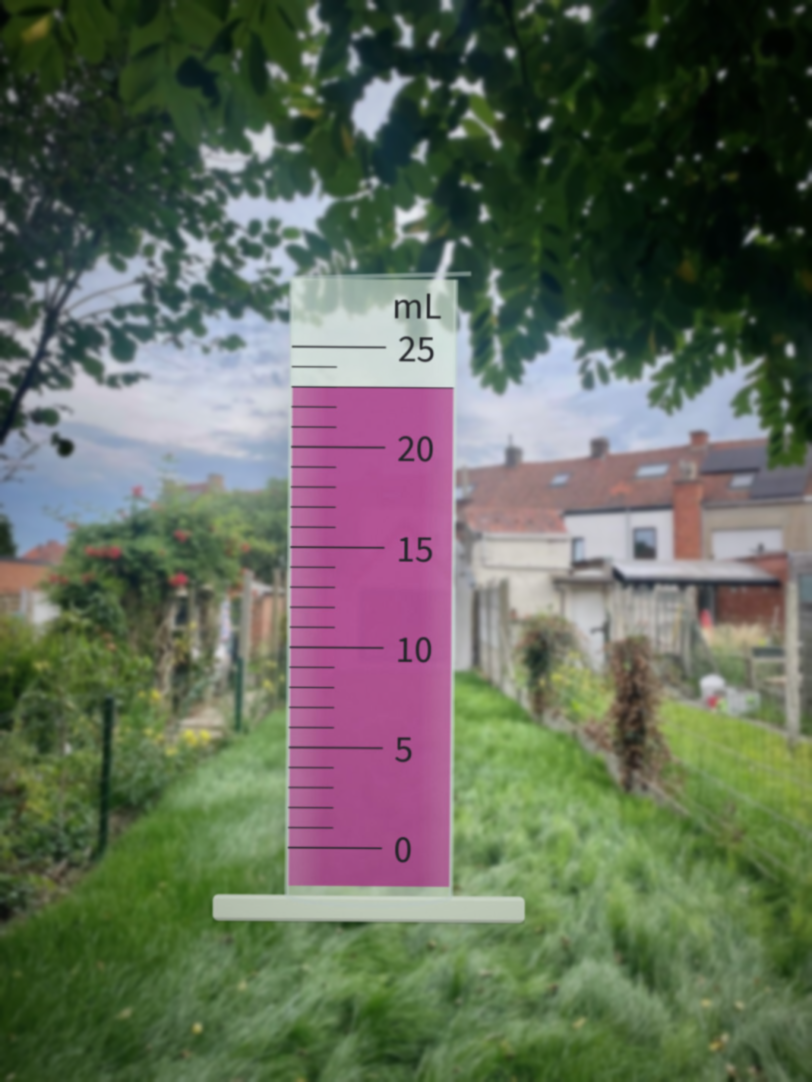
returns 23mL
